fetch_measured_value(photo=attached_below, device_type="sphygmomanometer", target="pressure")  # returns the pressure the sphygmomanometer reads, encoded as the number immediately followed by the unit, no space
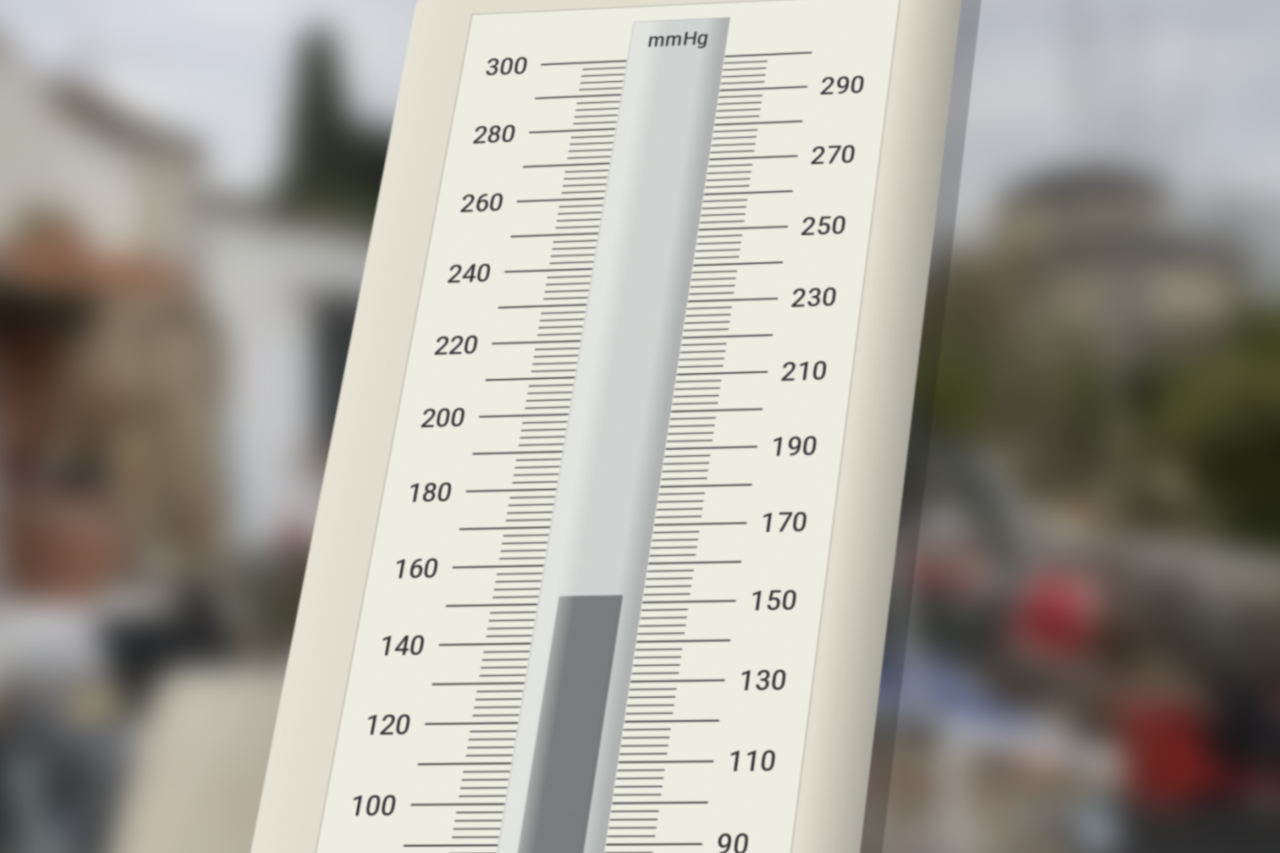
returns 152mmHg
